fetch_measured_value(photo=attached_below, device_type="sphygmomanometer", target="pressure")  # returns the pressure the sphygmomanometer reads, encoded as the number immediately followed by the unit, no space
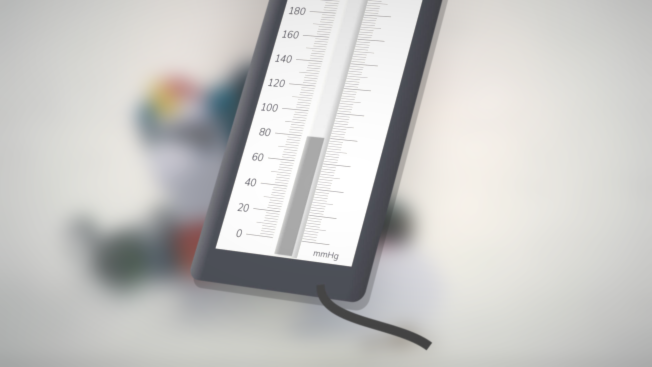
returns 80mmHg
